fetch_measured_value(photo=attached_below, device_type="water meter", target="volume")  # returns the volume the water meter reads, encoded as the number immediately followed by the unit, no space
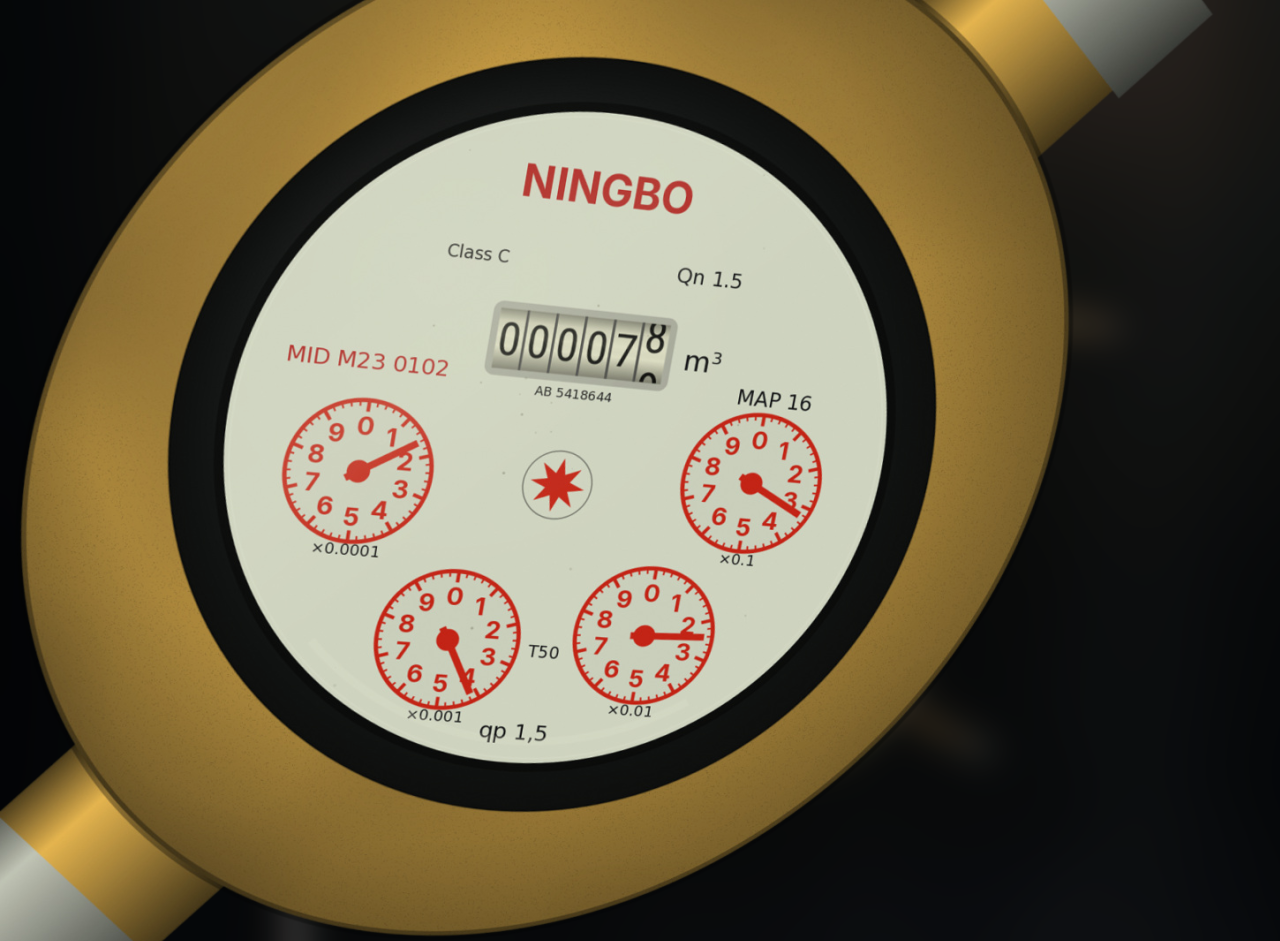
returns 78.3241m³
